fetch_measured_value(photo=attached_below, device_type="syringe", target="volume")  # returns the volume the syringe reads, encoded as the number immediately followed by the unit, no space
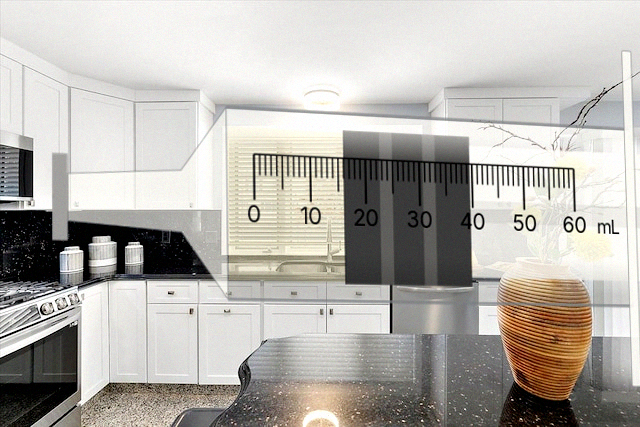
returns 16mL
